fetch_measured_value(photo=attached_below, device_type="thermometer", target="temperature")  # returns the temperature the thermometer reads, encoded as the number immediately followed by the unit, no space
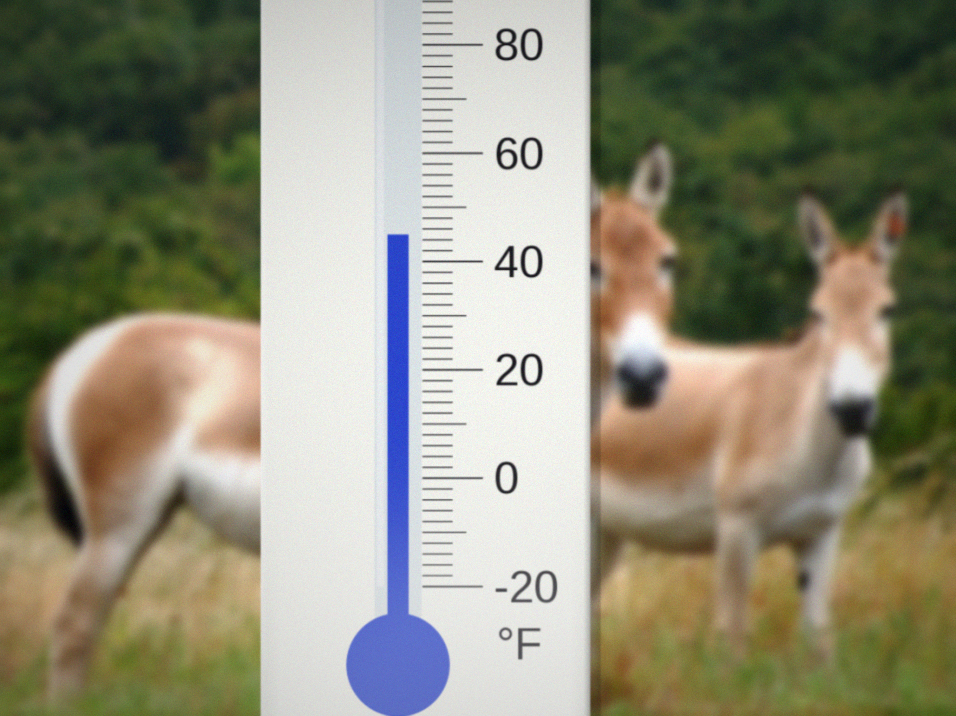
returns 45°F
